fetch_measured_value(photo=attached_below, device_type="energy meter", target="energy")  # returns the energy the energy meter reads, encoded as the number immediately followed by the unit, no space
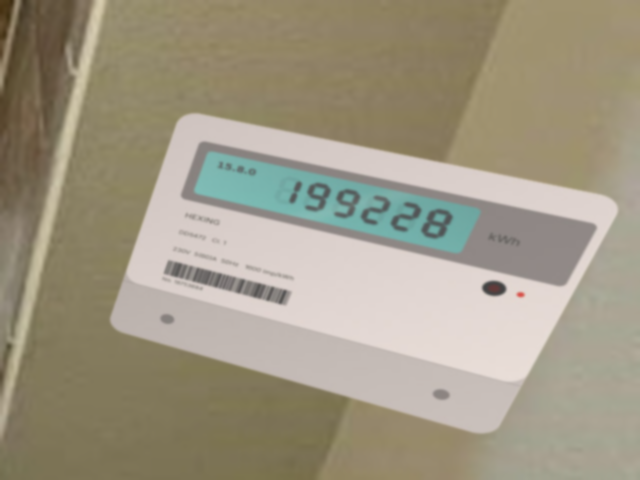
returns 199228kWh
